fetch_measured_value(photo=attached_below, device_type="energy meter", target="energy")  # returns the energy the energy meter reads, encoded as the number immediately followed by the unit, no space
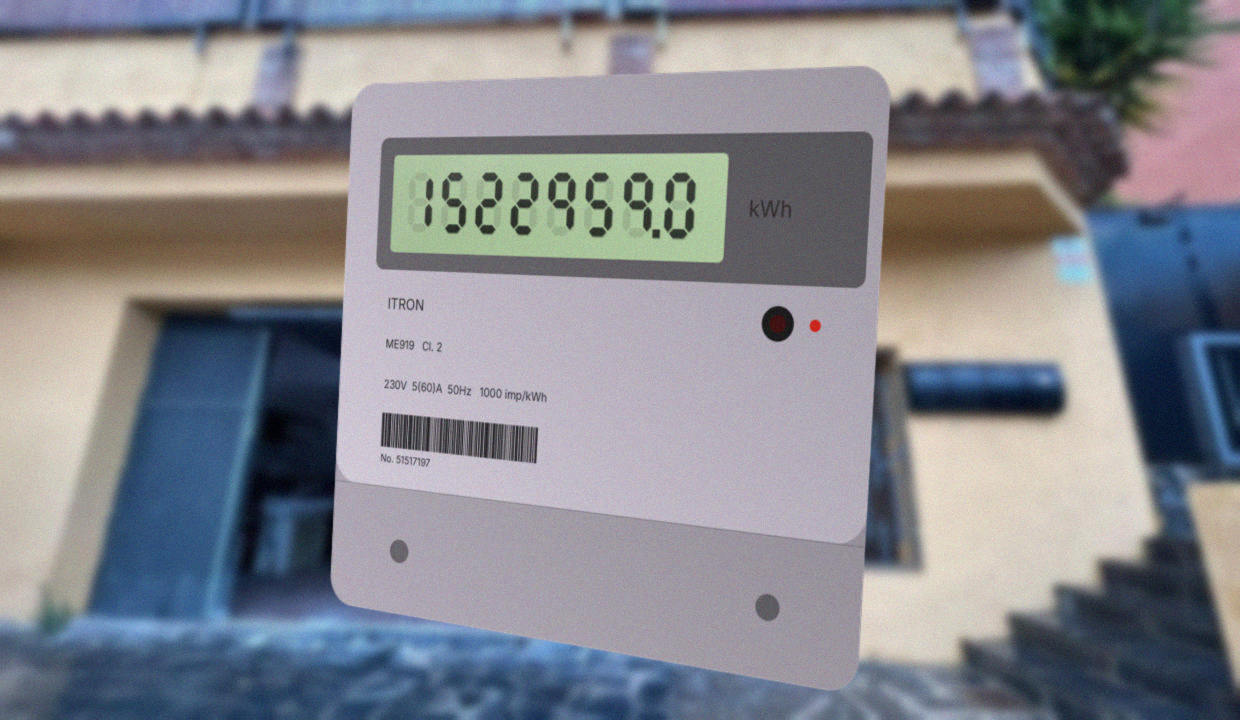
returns 1522959.0kWh
